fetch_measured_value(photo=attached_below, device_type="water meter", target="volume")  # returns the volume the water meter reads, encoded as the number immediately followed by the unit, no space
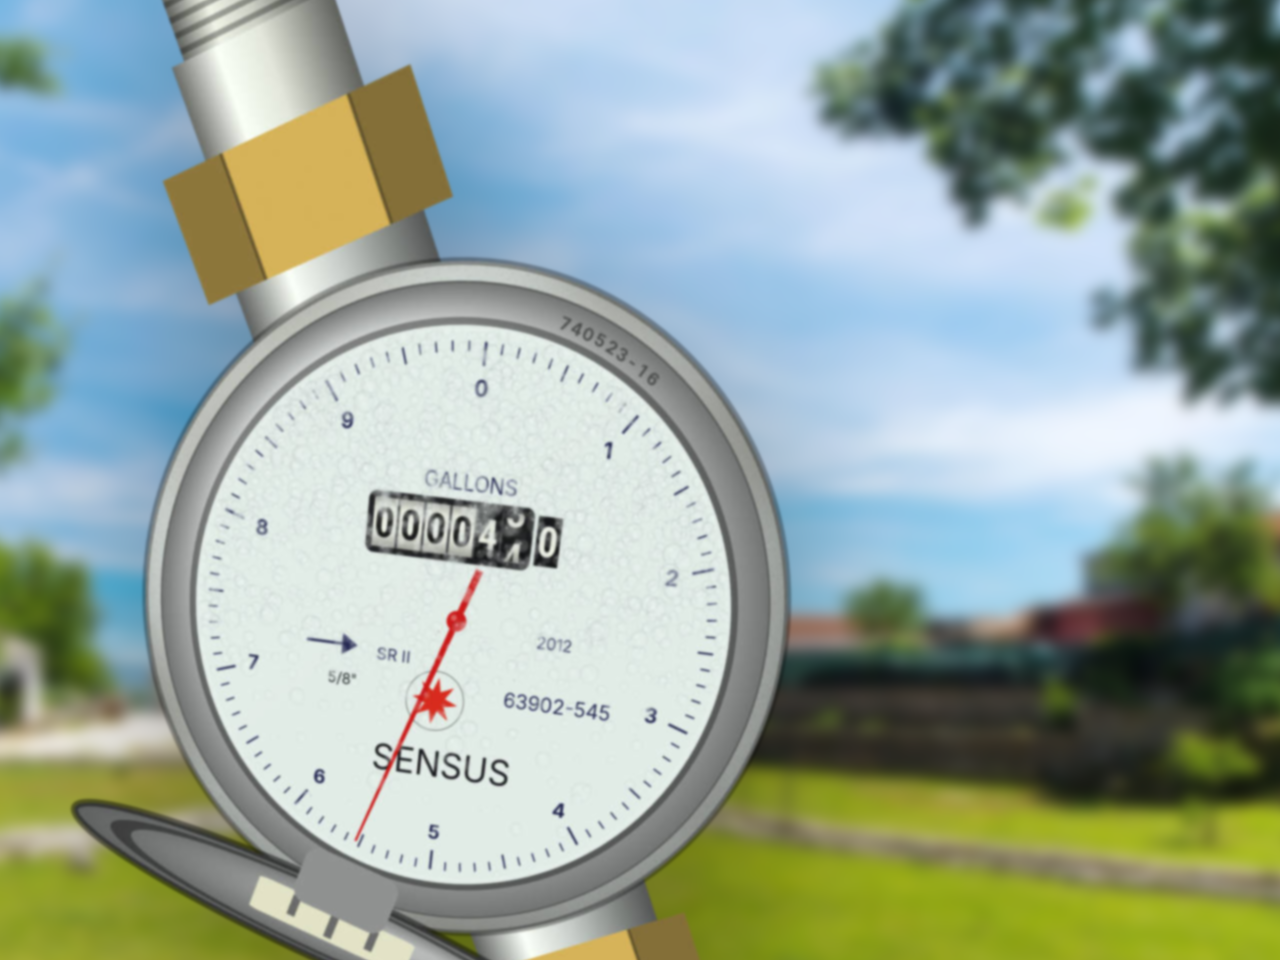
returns 435.5gal
